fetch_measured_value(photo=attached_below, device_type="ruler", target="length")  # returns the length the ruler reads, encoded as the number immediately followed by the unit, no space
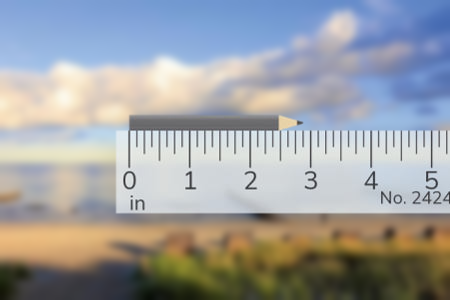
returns 2.875in
